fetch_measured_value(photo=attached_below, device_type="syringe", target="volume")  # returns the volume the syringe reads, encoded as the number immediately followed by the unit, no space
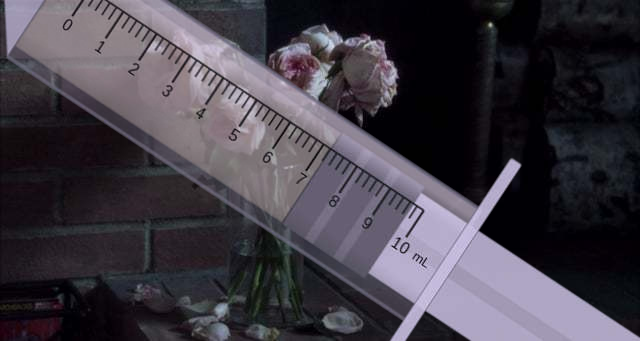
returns 7.2mL
